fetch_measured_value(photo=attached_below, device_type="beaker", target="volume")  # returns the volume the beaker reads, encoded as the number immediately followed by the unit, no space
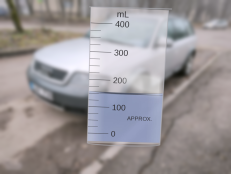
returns 150mL
